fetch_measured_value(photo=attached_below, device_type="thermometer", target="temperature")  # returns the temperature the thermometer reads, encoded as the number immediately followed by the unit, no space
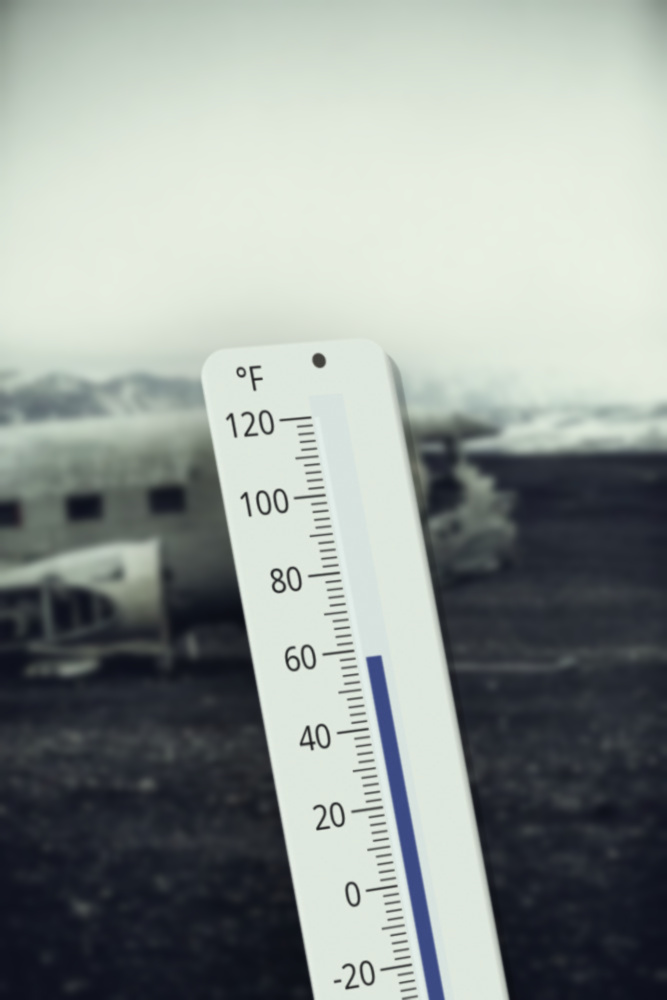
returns 58°F
